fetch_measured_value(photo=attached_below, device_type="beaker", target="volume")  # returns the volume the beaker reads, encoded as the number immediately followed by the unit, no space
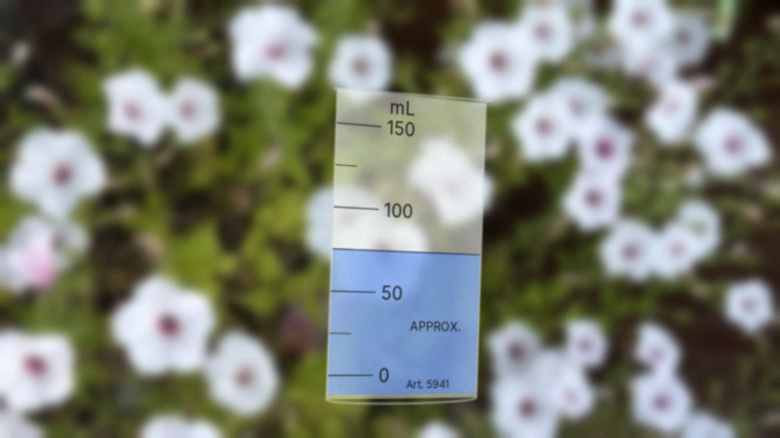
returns 75mL
